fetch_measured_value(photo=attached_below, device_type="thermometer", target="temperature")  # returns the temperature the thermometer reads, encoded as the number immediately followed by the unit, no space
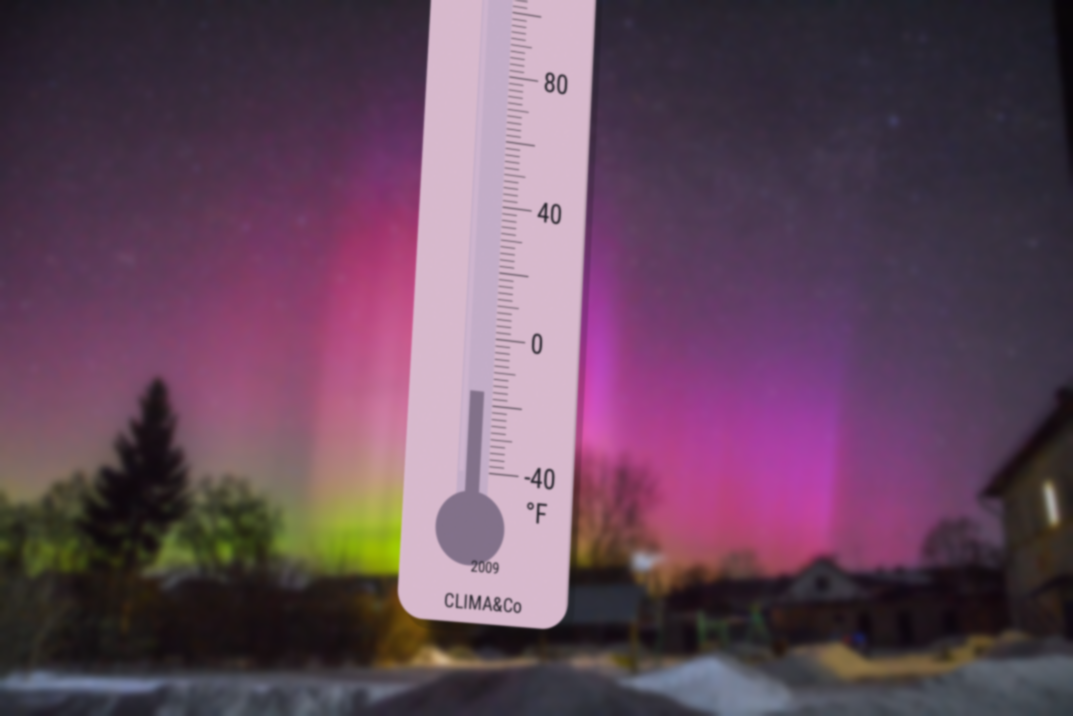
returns -16°F
